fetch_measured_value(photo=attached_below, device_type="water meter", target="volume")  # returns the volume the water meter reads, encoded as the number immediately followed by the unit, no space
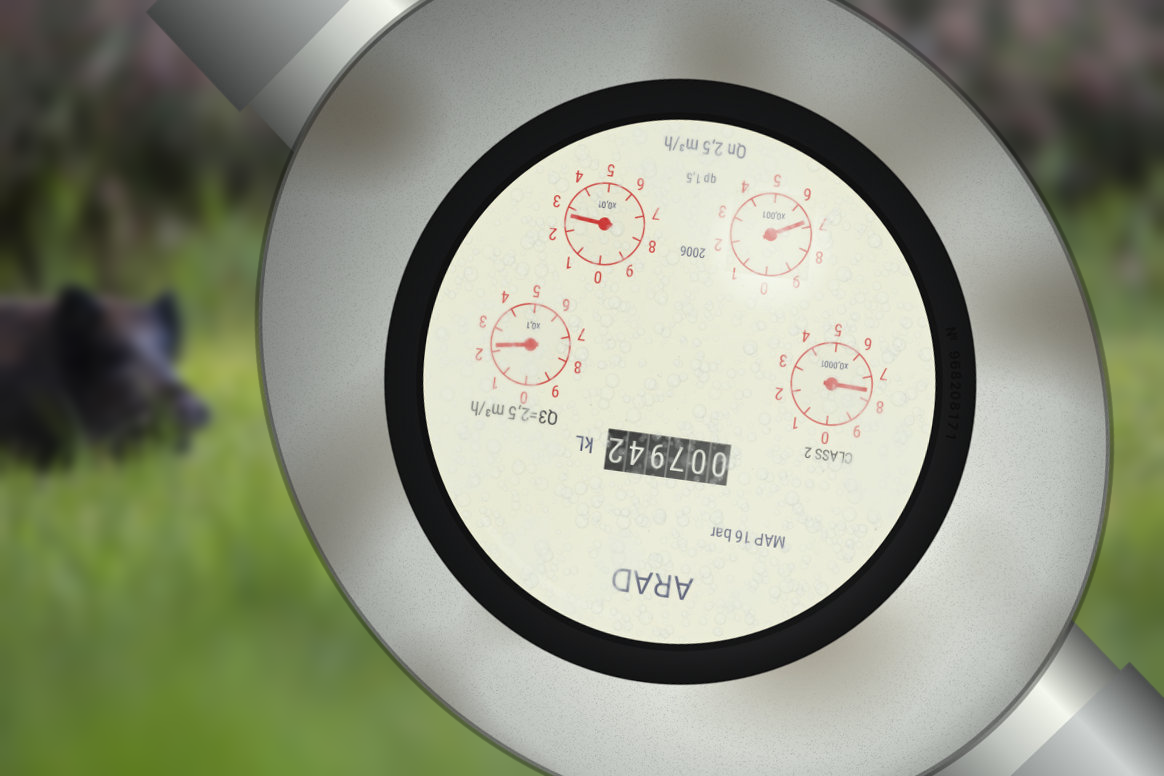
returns 7942.2267kL
